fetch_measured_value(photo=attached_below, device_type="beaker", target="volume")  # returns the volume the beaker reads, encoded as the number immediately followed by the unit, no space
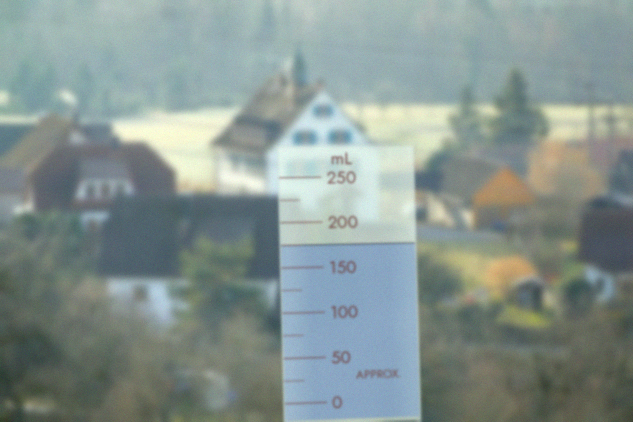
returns 175mL
